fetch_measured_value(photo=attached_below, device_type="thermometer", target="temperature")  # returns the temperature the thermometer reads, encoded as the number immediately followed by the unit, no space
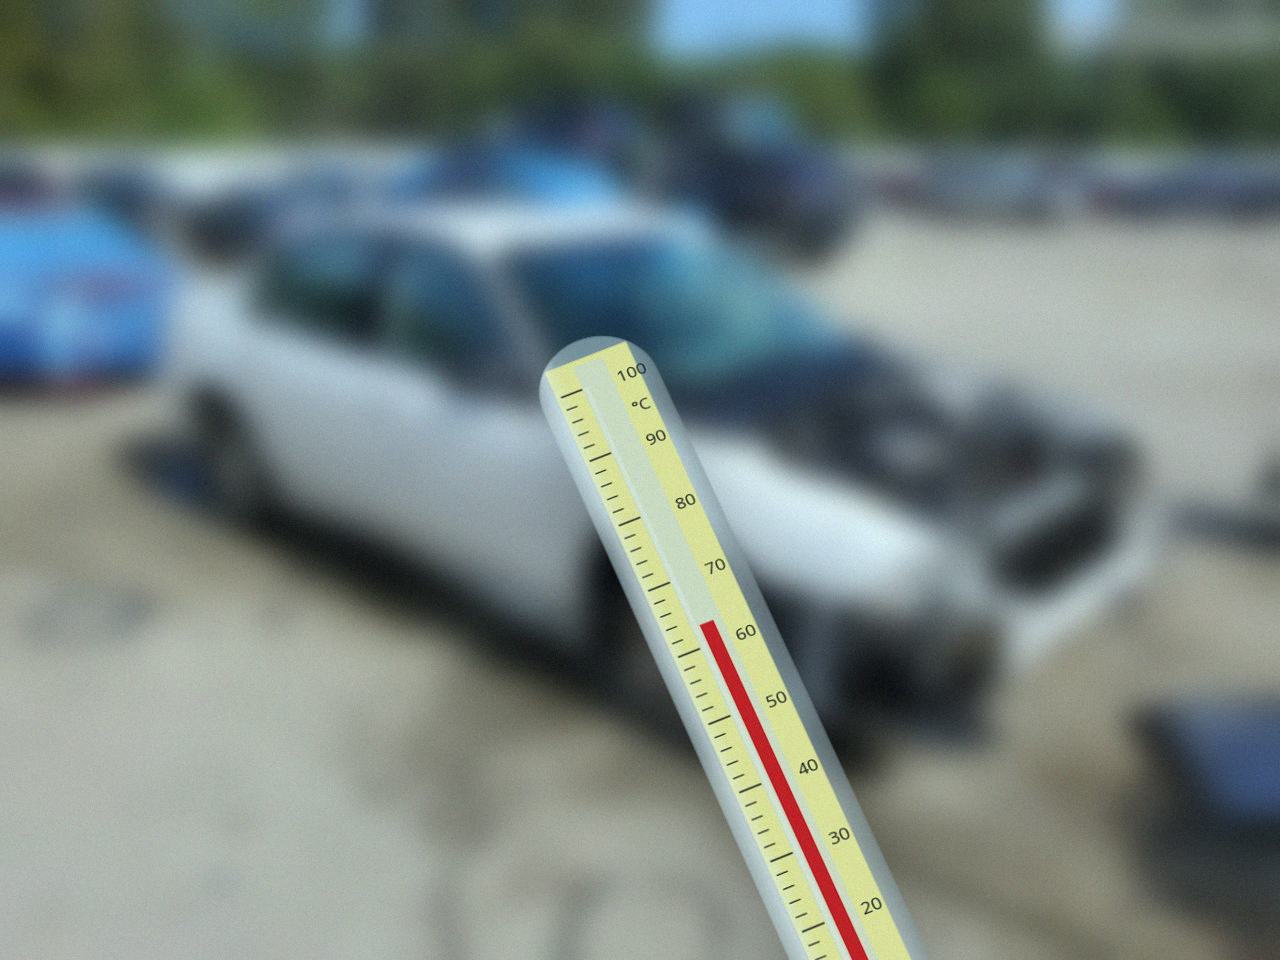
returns 63°C
